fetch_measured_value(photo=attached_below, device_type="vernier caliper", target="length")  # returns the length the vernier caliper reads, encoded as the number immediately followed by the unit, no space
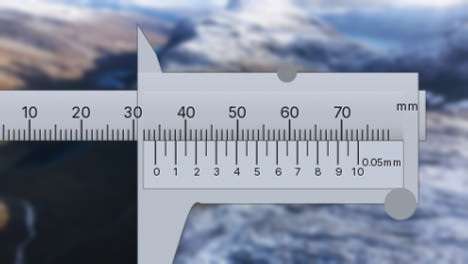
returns 34.2mm
